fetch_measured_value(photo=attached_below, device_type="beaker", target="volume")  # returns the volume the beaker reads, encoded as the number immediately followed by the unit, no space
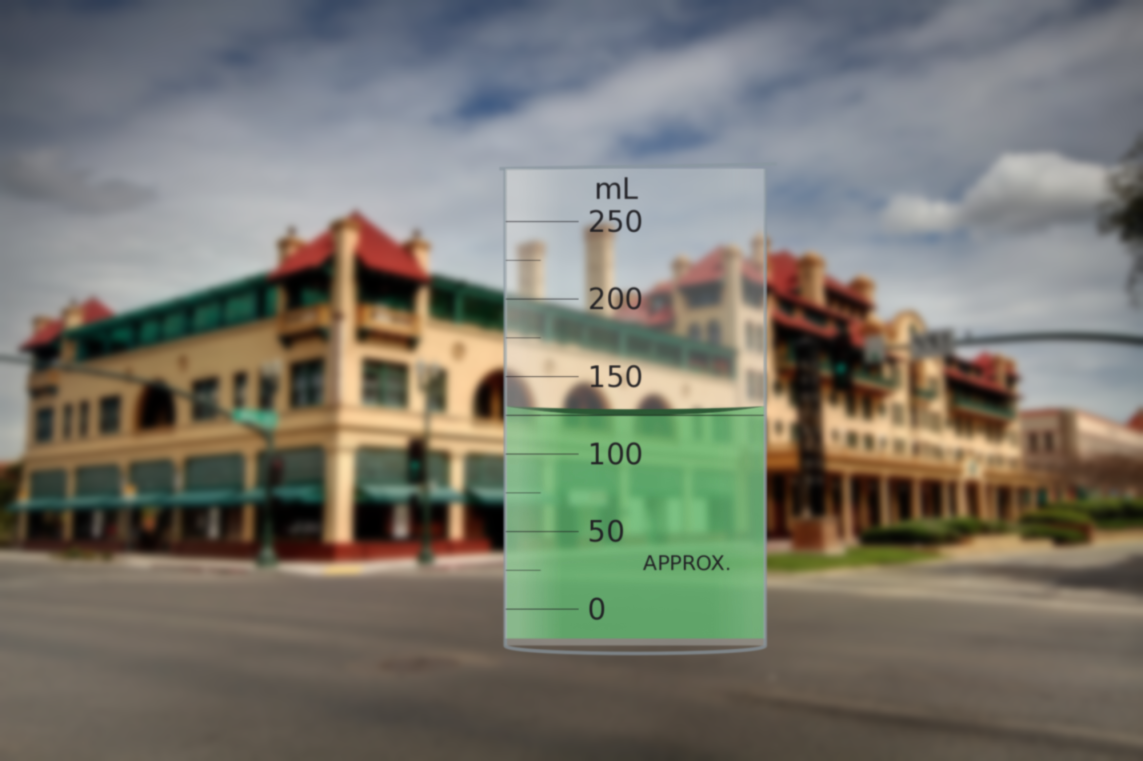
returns 125mL
